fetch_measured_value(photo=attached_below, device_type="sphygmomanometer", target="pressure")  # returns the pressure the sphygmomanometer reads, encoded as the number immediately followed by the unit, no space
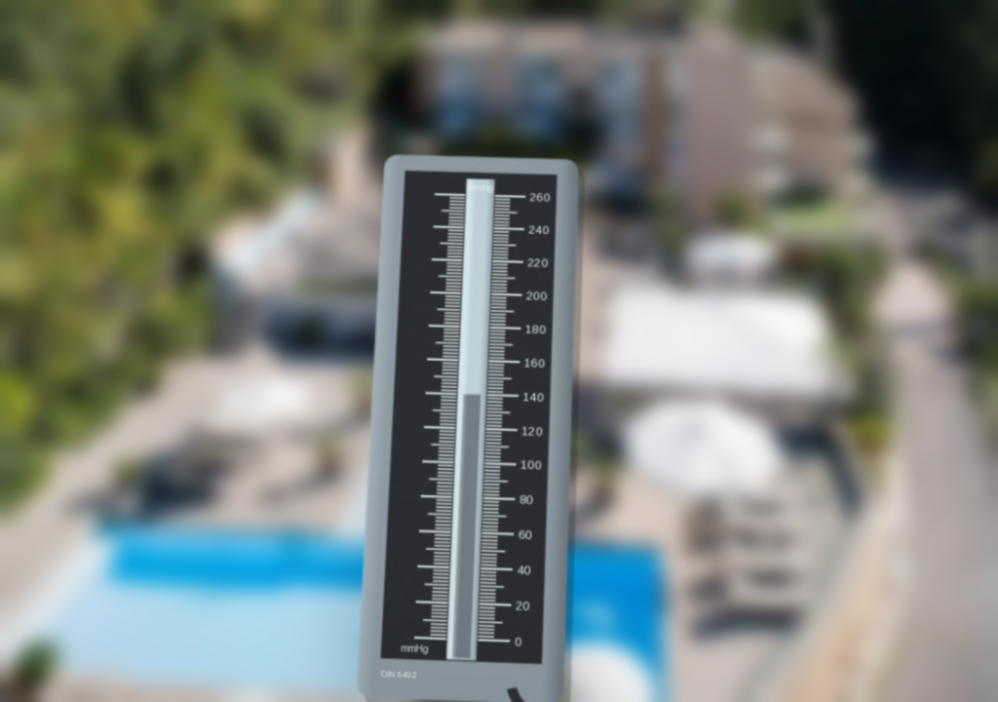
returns 140mmHg
